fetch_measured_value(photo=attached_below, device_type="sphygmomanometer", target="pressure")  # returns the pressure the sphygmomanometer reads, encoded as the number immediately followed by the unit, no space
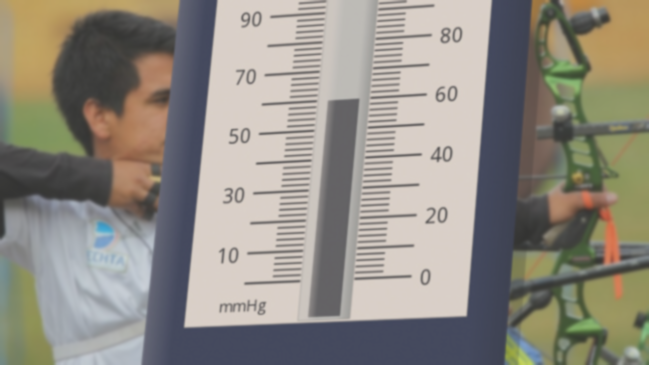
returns 60mmHg
